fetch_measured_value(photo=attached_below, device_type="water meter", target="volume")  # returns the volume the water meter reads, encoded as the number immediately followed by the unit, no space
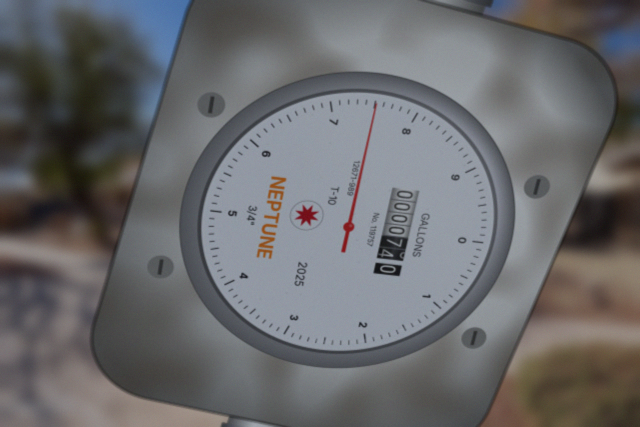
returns 737.5gal
